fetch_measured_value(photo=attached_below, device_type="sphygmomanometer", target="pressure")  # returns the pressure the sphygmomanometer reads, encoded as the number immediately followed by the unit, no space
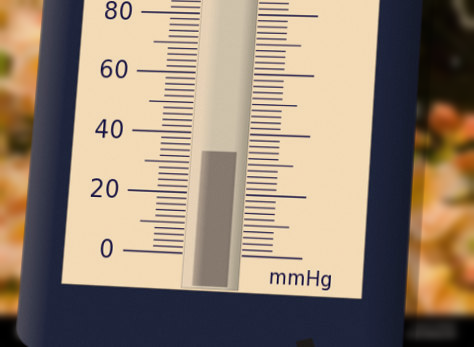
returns 34mmHg
